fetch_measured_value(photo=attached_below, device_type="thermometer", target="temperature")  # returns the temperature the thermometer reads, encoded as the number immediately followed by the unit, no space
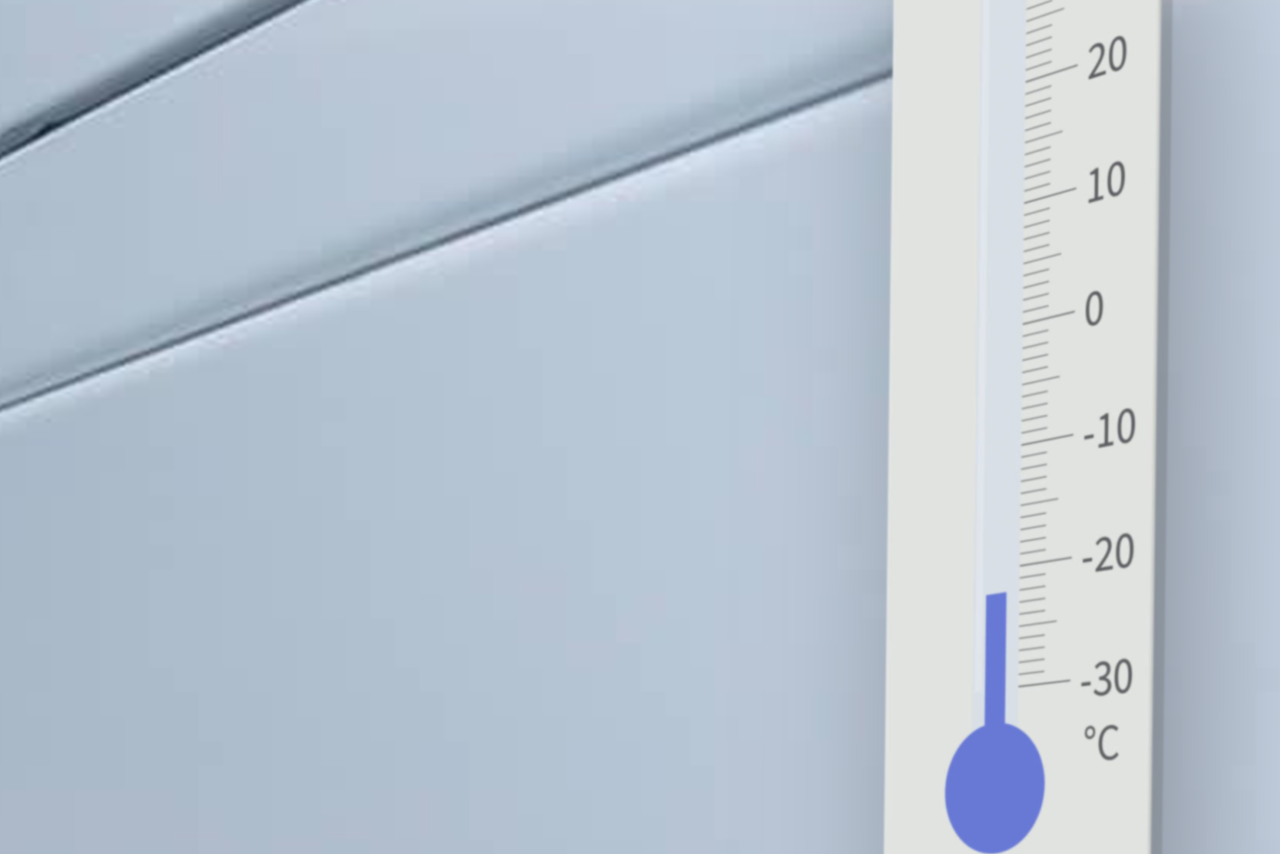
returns -22°C
